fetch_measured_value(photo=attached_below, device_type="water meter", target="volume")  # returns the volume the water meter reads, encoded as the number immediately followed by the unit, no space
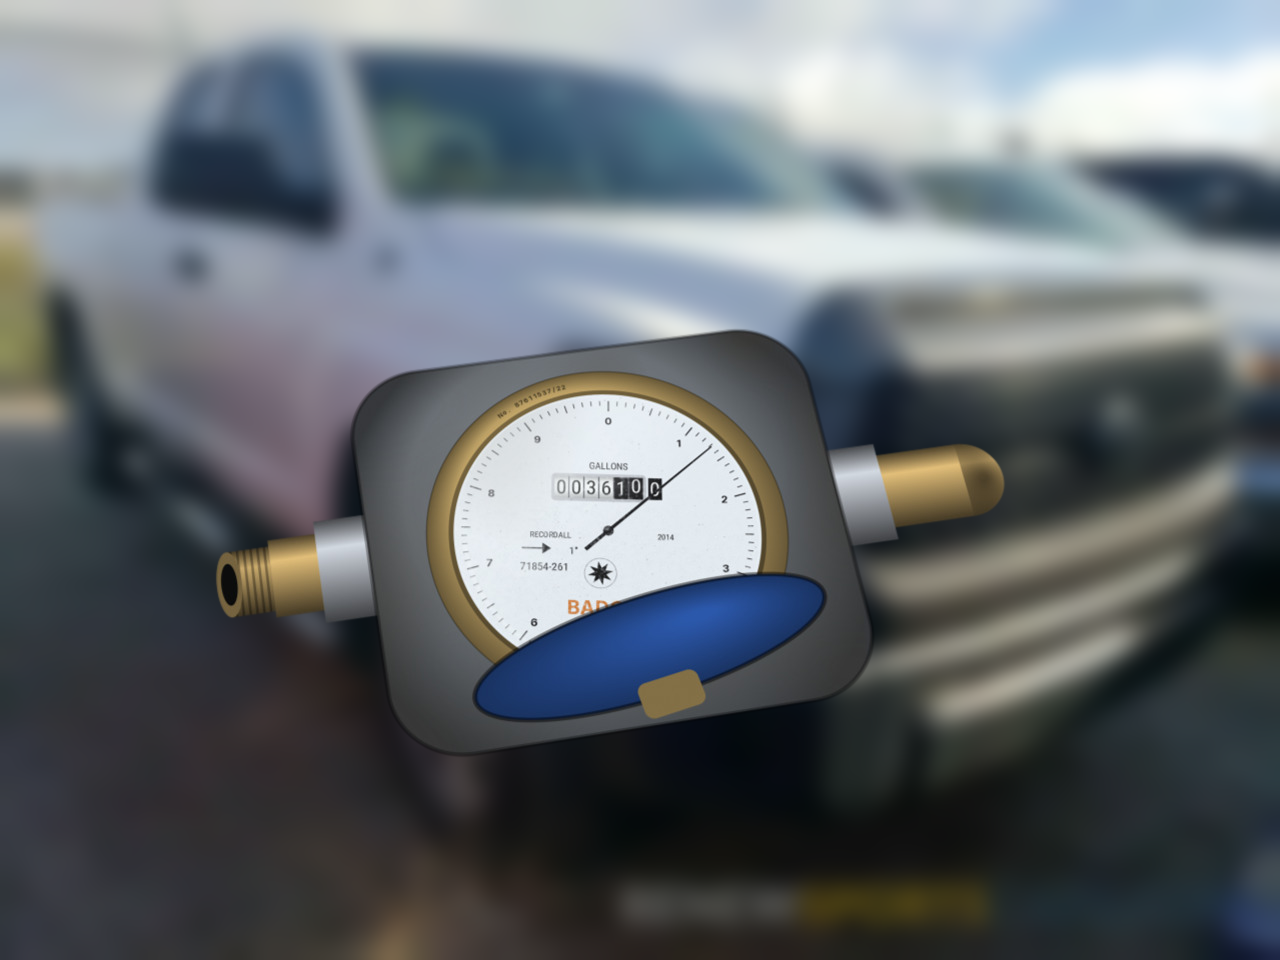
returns 36101.3gal
